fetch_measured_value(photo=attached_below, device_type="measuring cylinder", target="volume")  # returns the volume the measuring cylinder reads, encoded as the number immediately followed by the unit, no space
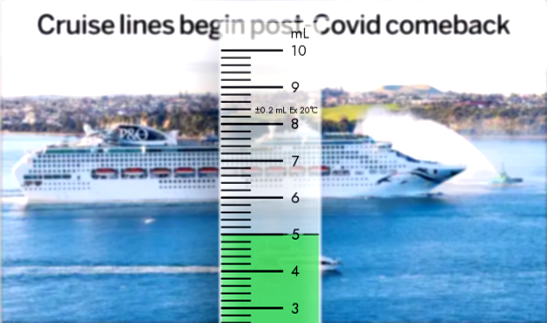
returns 5mL
